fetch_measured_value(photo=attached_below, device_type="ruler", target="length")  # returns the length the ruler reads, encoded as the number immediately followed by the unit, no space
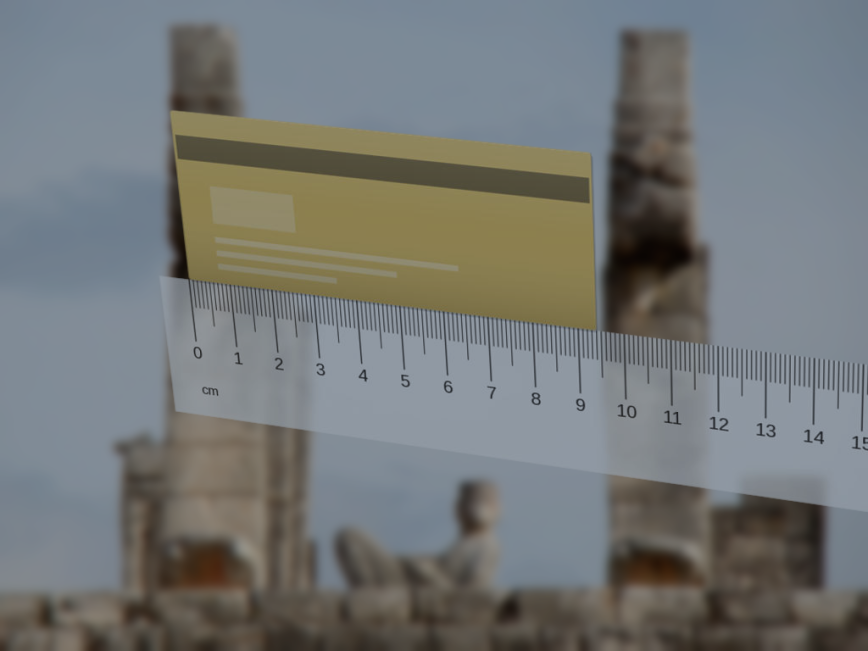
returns 9.4cm
